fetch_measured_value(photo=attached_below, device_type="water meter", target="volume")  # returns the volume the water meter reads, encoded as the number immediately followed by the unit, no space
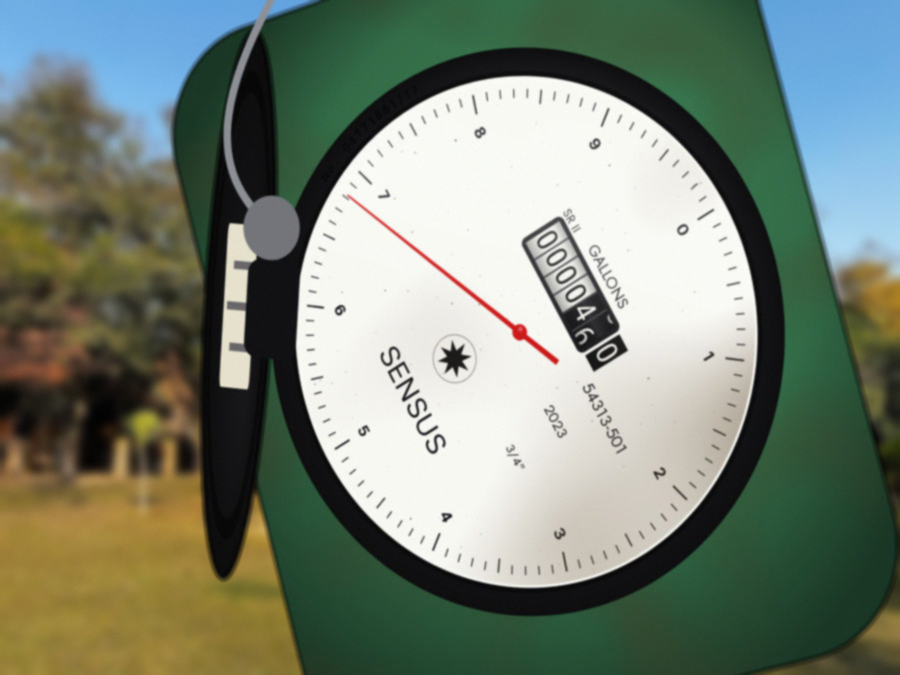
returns 456.8gal
